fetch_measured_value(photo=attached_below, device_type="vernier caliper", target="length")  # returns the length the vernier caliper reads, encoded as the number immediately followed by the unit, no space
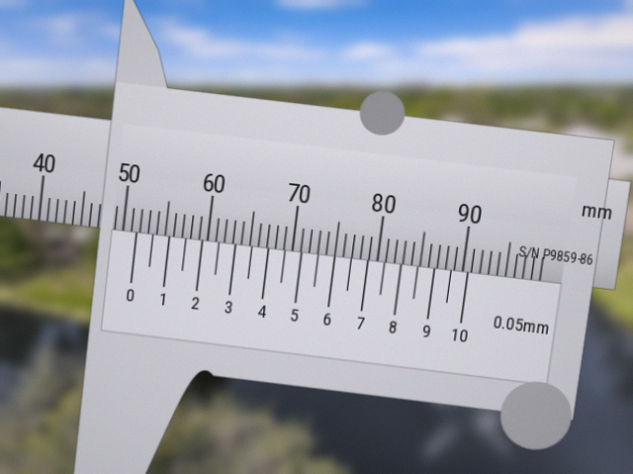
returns 51.6mm
